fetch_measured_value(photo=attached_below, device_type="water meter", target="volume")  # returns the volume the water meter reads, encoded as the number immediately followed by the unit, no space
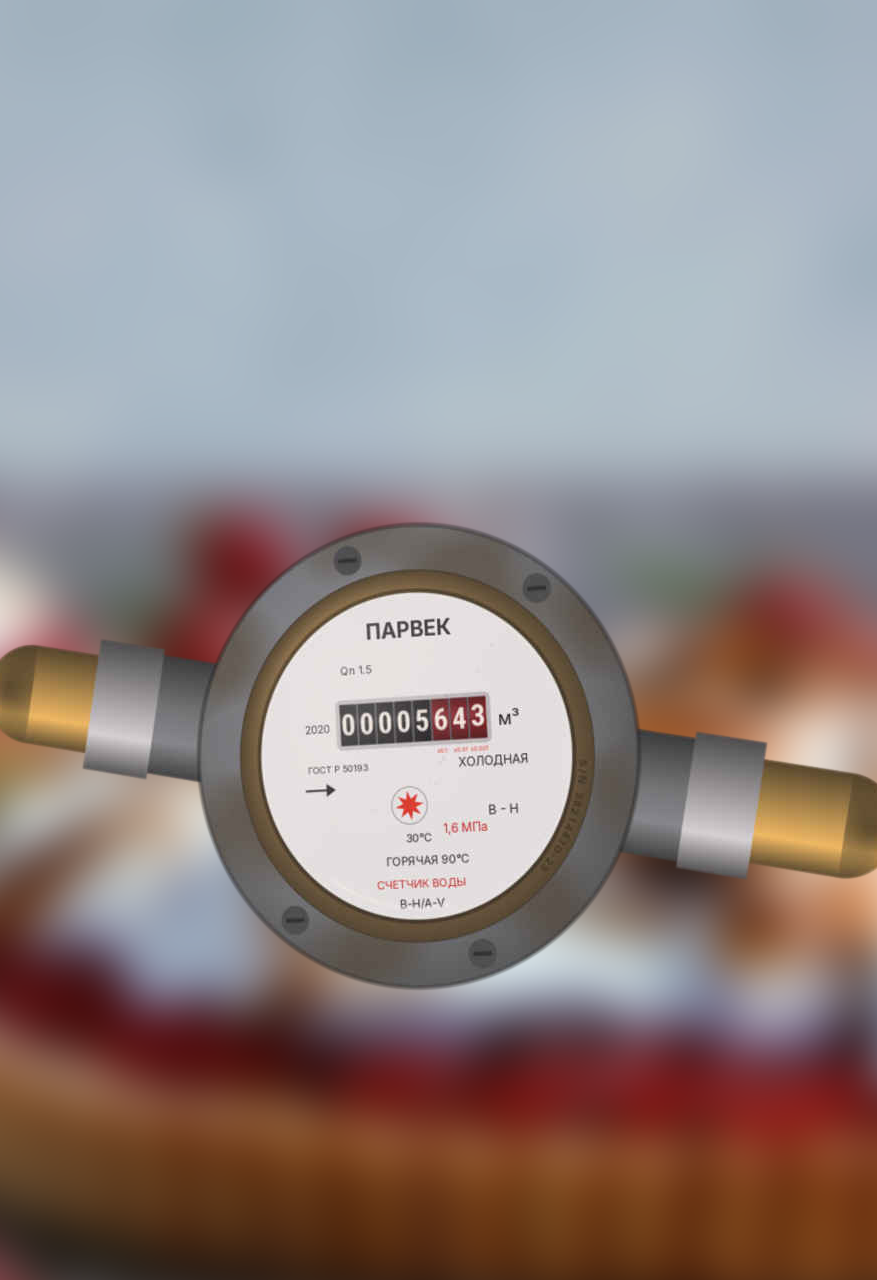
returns 5.643m³
